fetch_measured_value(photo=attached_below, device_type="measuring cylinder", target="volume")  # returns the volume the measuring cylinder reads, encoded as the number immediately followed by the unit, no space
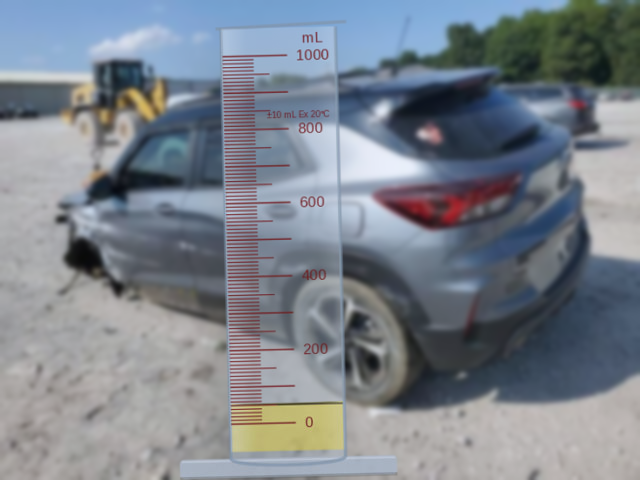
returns 50mL
